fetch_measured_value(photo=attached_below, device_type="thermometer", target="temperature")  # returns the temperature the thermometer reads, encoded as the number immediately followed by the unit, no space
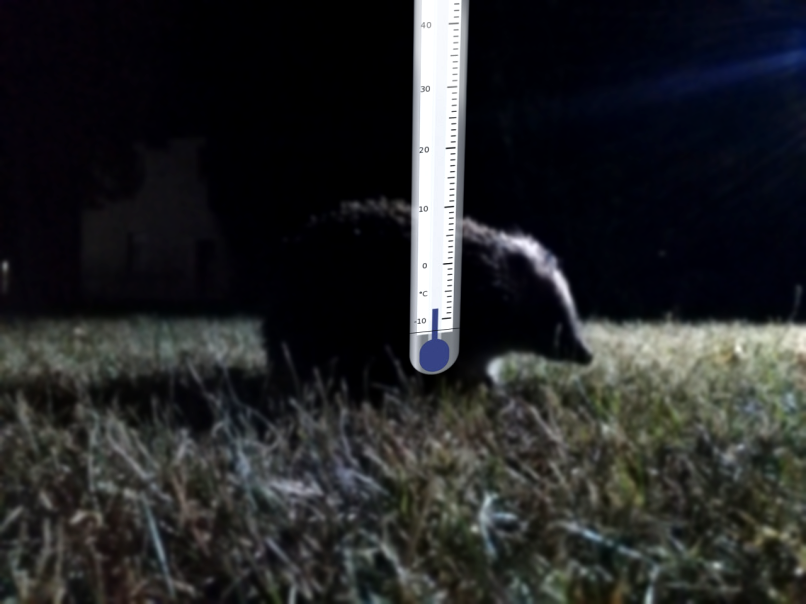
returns -8°C
